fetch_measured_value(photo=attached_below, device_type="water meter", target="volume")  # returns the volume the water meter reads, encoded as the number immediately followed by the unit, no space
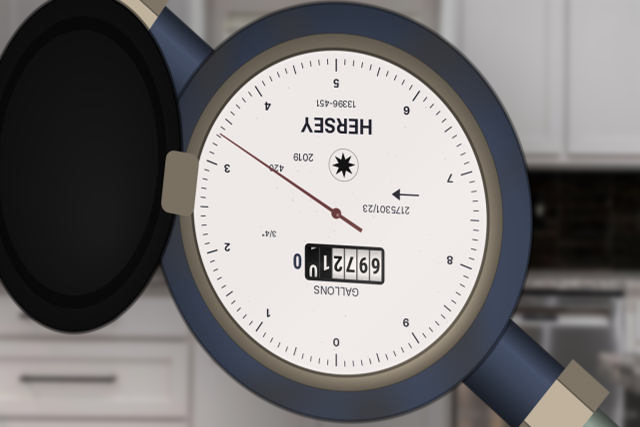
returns 6972103.3gal
